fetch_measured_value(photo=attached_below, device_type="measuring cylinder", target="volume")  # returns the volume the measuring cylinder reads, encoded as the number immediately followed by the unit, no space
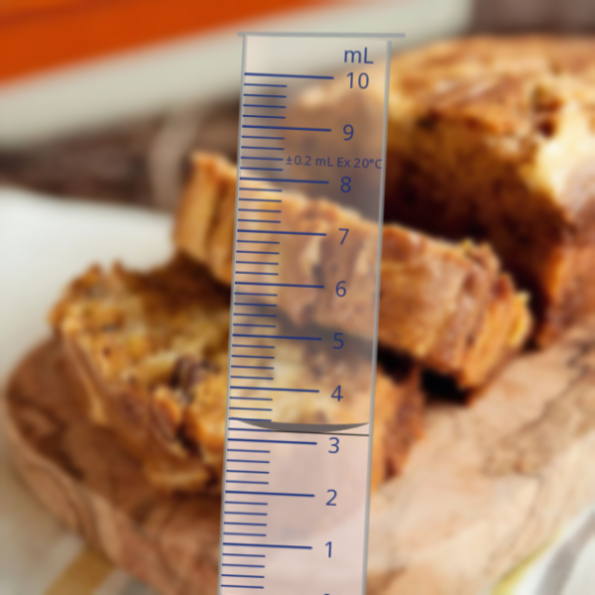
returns 3.2mL
